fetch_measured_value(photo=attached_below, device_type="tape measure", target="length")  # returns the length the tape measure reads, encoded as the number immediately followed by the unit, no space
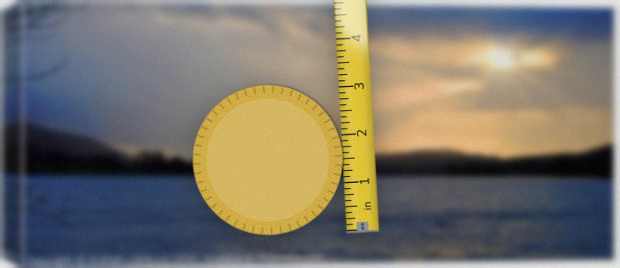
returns 3.125in
